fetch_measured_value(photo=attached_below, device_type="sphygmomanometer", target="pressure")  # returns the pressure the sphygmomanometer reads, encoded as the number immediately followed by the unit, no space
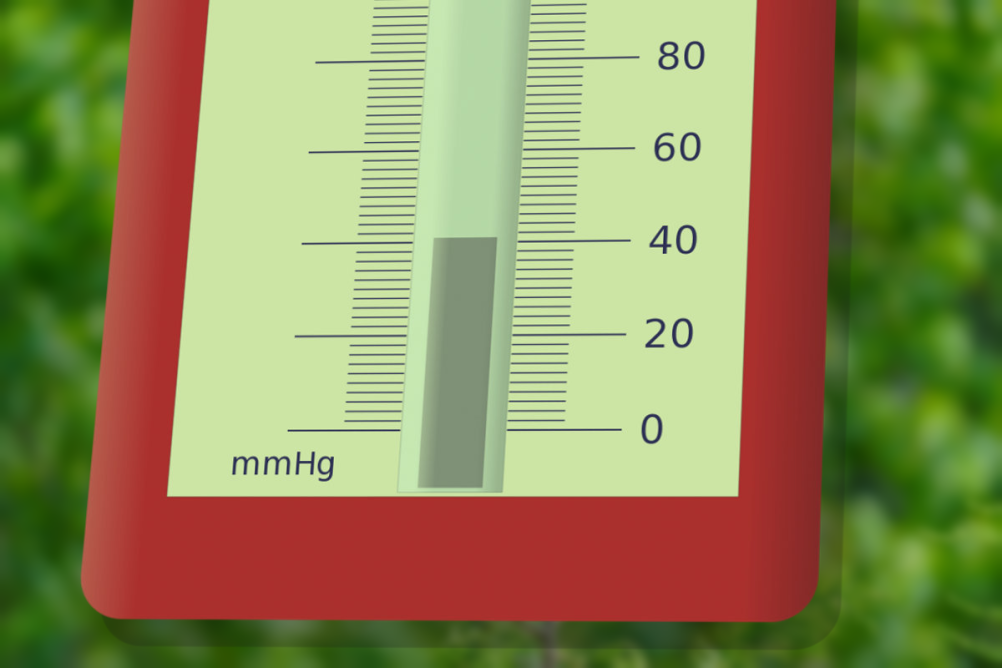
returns 41mmHg
